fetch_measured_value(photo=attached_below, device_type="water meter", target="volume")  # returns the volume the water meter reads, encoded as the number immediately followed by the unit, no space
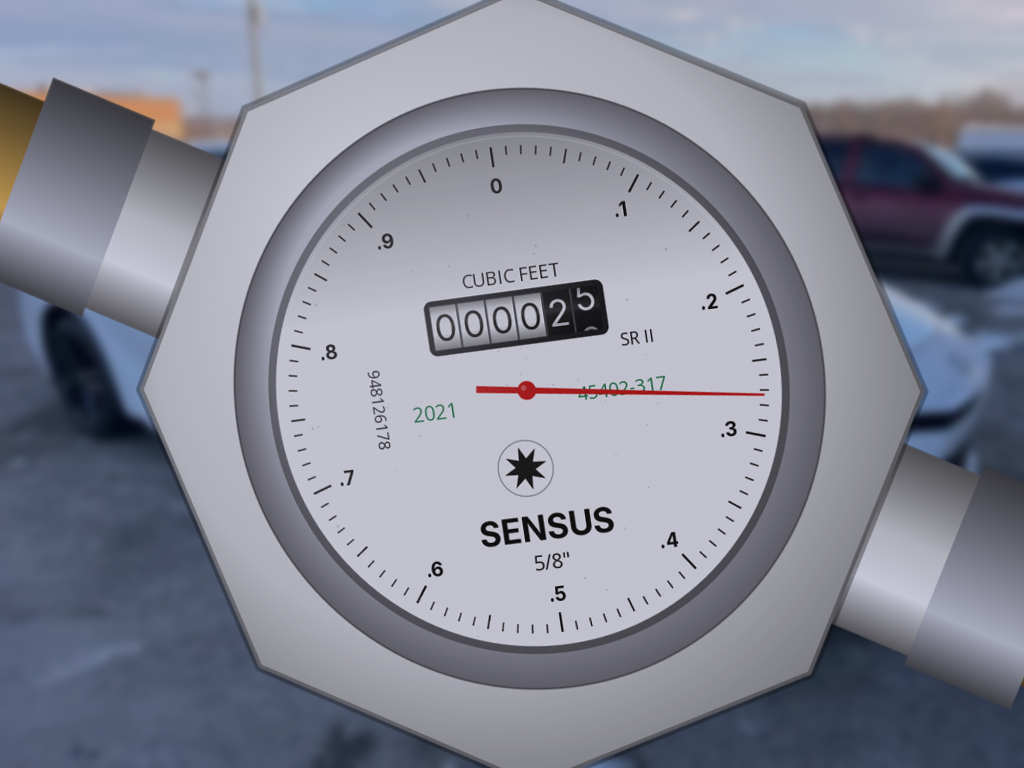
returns 25.27ft³
